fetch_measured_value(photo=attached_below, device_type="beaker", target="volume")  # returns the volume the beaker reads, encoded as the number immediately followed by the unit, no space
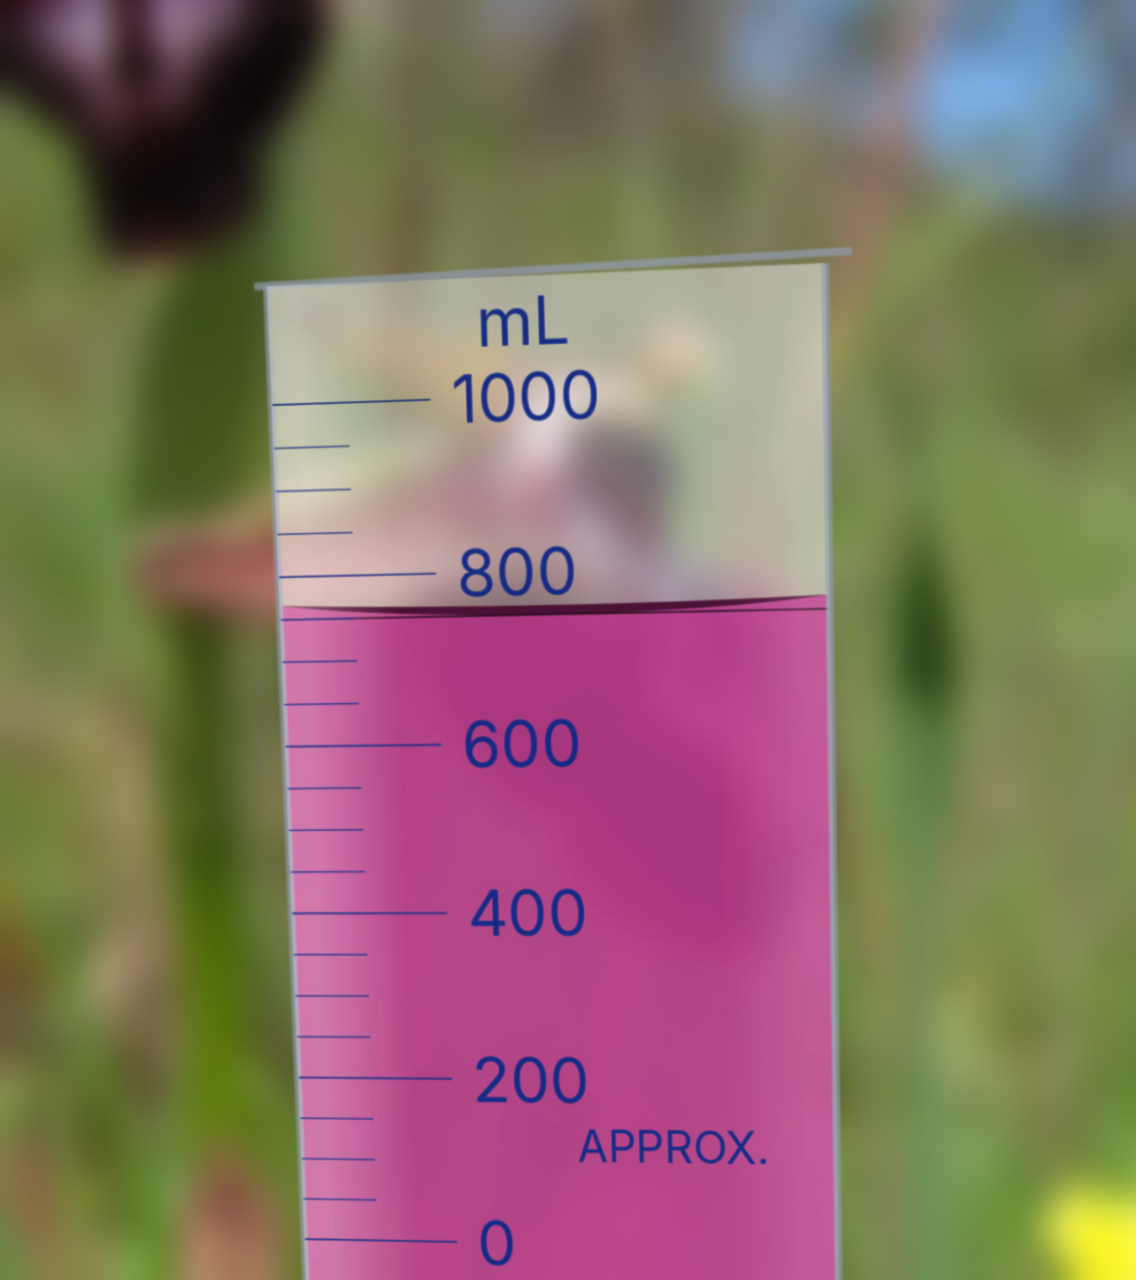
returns 750mL
